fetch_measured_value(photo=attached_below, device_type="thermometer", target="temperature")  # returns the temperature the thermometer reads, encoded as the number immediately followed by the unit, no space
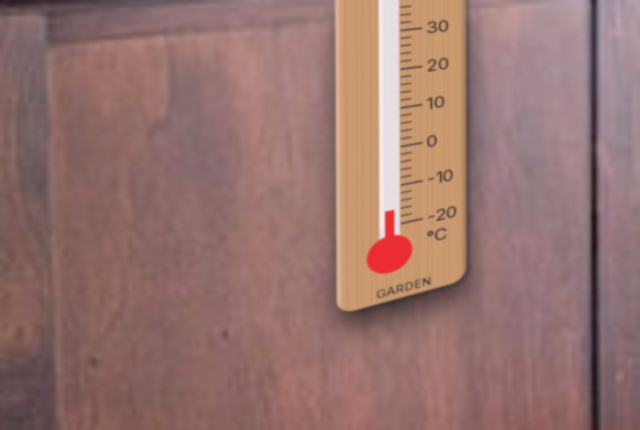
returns -16°C
